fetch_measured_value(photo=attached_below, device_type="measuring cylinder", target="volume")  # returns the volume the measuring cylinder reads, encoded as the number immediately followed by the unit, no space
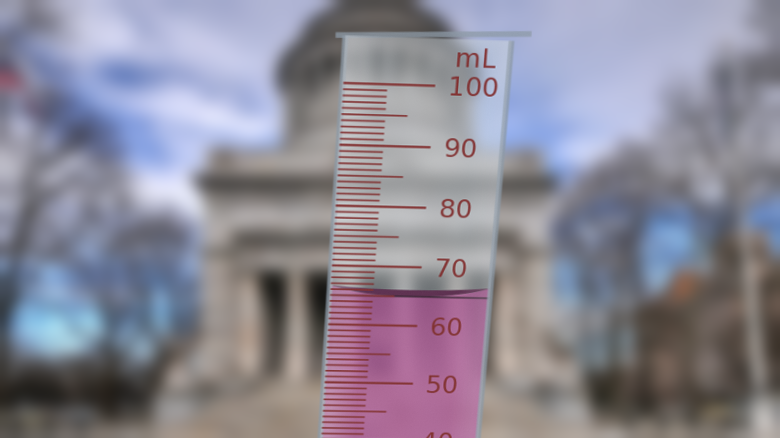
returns 65mL
